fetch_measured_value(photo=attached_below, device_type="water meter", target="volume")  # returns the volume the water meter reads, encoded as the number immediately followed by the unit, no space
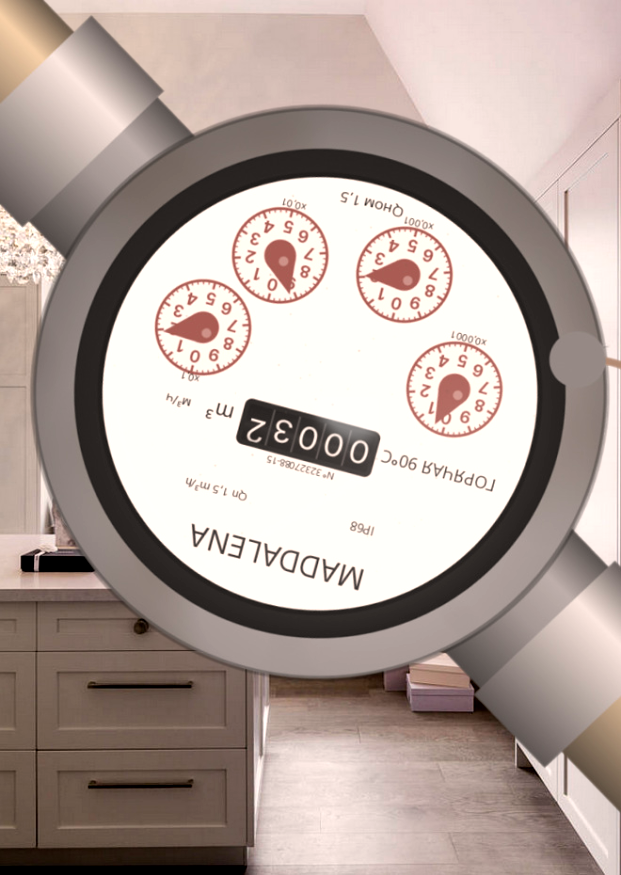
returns 32.1920m³
